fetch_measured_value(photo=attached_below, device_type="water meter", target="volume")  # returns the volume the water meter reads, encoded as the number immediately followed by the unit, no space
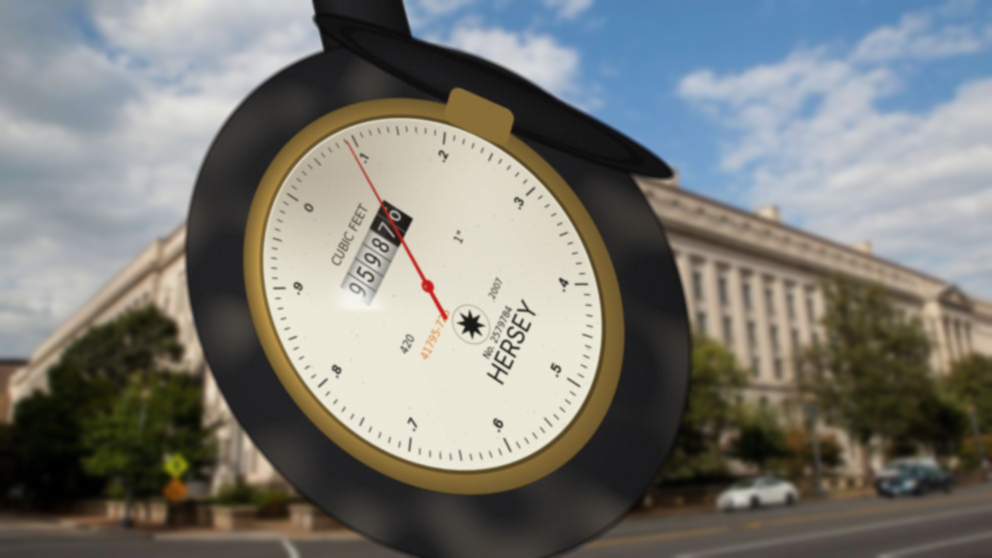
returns 959876.09ft³
